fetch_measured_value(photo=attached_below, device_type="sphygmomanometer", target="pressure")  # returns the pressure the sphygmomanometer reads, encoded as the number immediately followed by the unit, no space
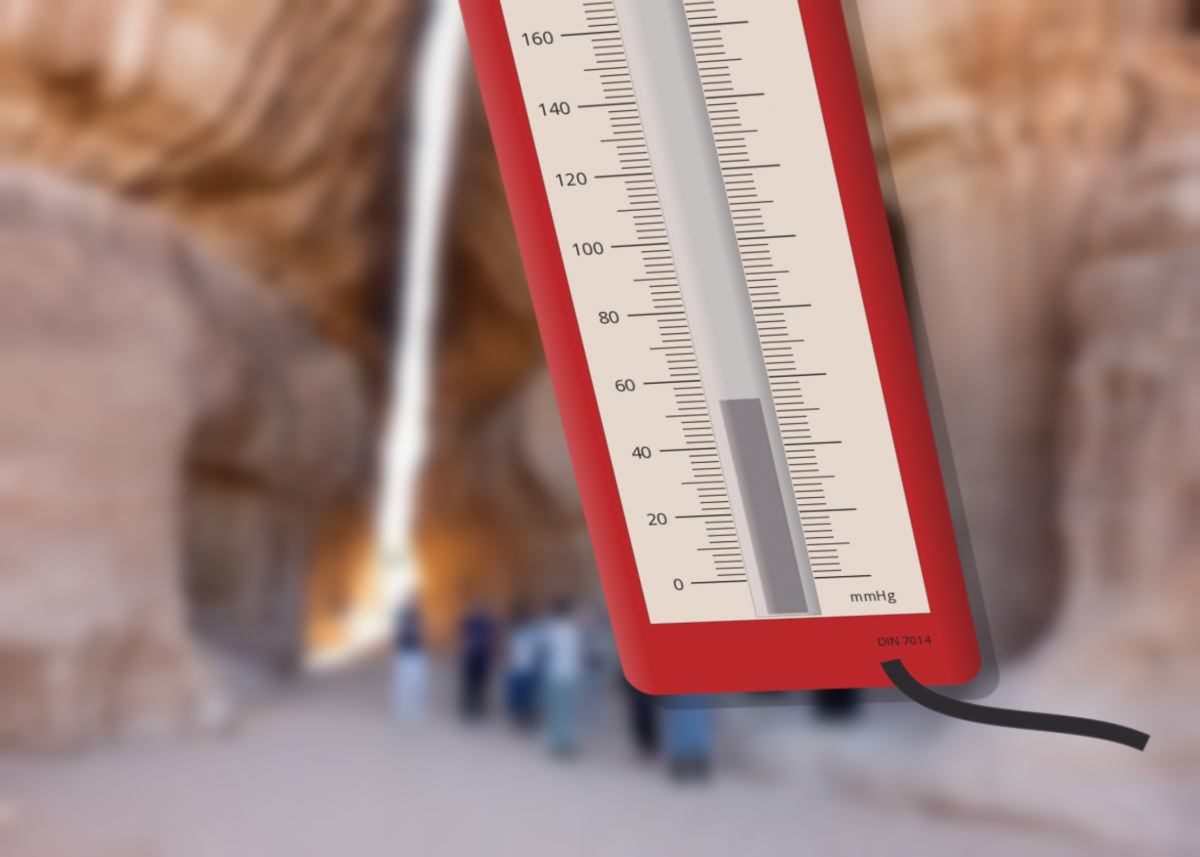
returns 54mmHg
